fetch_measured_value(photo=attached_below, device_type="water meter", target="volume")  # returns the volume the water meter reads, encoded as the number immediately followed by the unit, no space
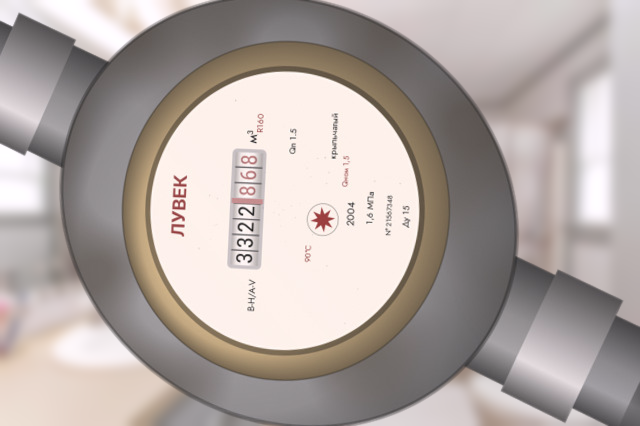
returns 3322.868m³
